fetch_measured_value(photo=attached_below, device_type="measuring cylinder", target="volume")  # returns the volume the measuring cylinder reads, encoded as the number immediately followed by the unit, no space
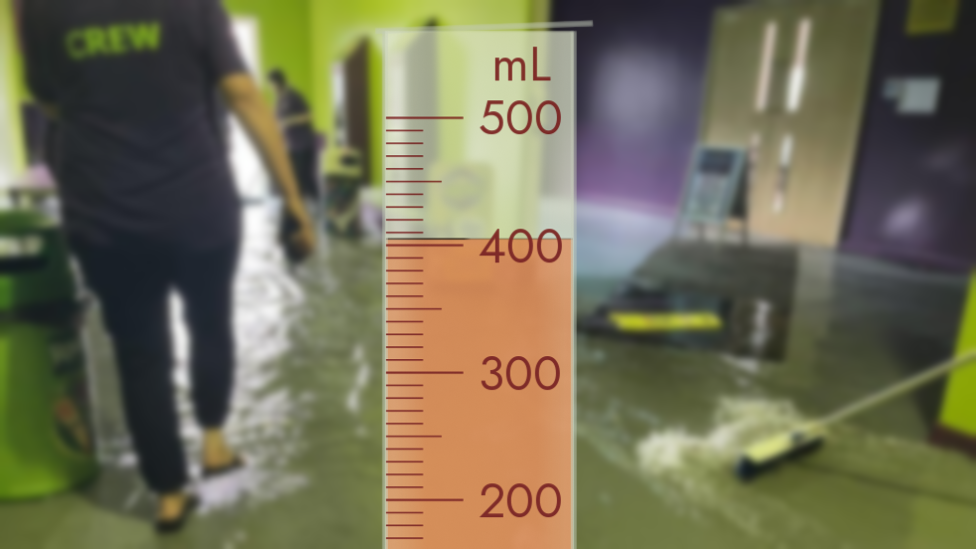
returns 405mL
